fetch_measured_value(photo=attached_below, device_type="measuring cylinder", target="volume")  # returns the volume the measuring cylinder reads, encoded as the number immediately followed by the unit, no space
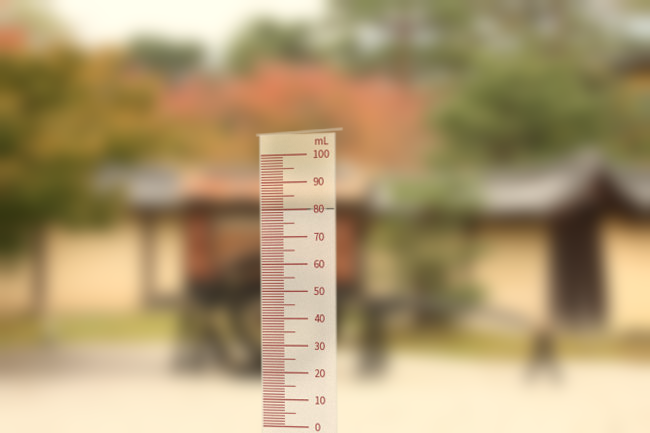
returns 80mL
